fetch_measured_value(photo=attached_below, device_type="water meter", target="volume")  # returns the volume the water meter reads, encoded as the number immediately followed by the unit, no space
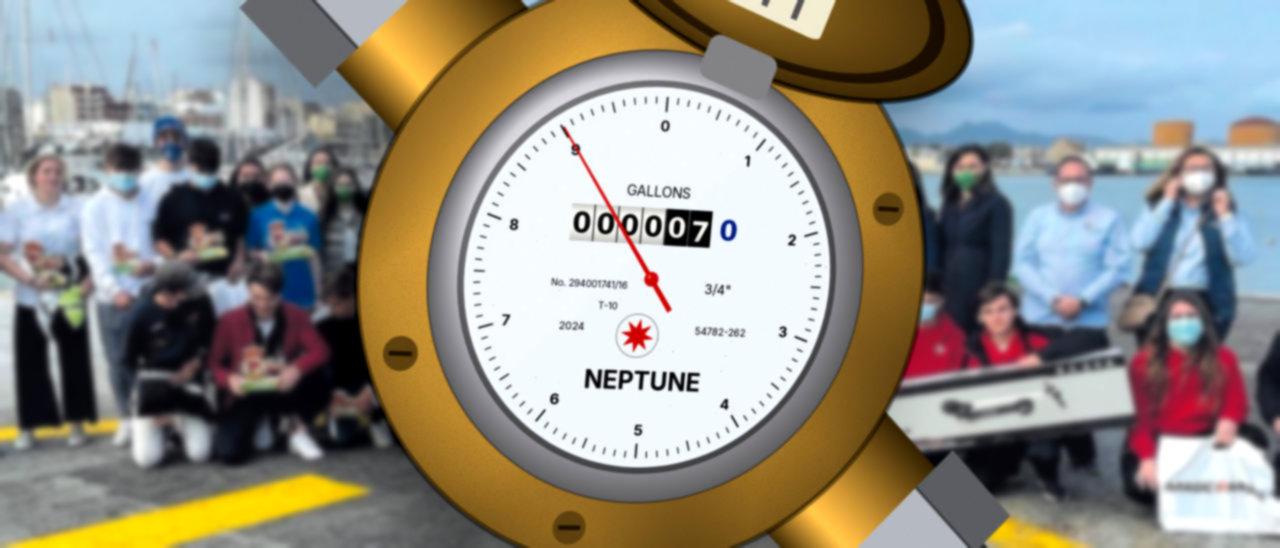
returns 69.0gal
